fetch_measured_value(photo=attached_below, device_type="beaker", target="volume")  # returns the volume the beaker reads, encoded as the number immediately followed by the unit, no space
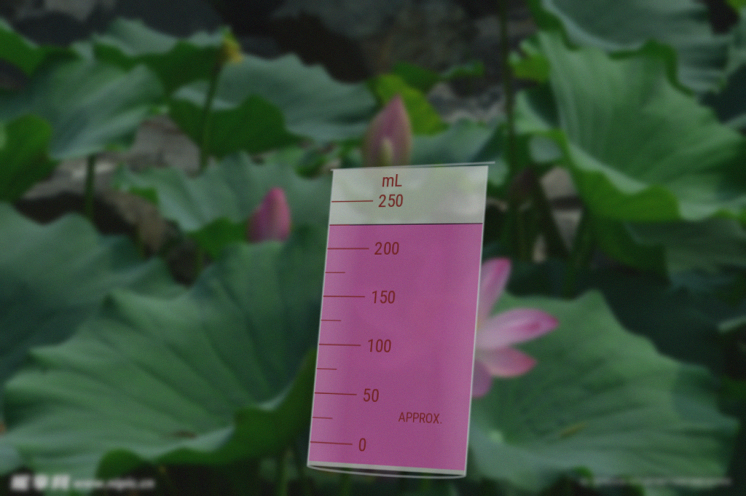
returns 225mL
